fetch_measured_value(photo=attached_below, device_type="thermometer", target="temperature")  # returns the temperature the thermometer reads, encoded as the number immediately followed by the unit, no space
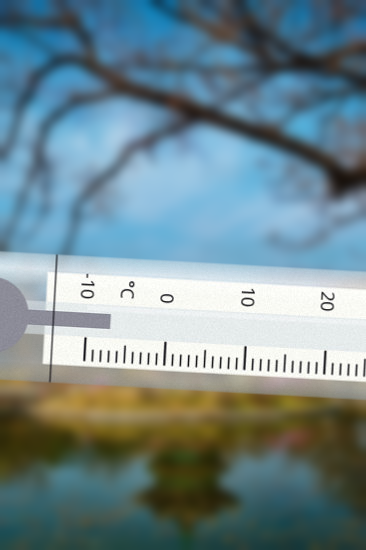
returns -7°C
